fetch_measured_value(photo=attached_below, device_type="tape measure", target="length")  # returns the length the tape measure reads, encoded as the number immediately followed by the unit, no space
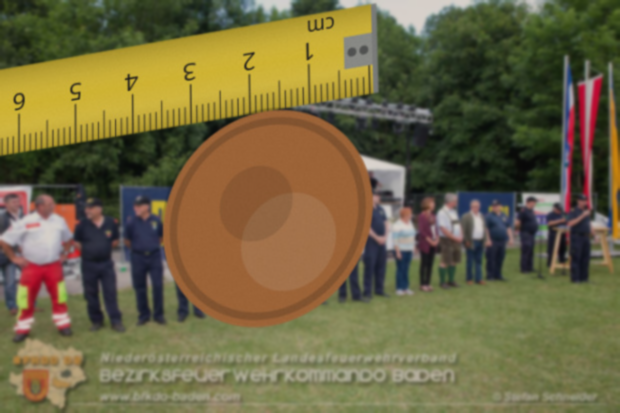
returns 3.5cm
